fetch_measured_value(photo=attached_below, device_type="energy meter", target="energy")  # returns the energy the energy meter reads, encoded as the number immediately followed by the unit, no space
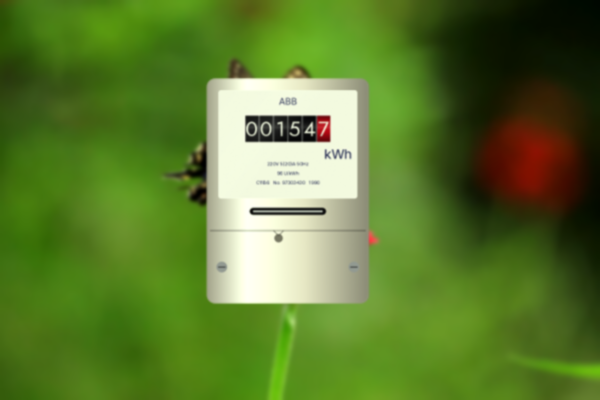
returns 154.7kWh
